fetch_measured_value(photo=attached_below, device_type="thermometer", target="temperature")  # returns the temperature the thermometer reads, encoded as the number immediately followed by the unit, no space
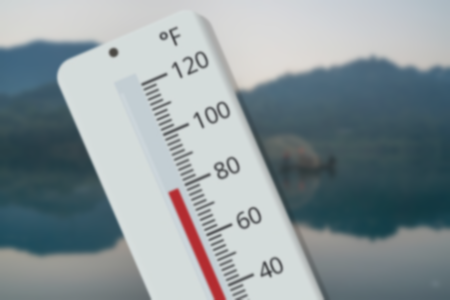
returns 80°F
